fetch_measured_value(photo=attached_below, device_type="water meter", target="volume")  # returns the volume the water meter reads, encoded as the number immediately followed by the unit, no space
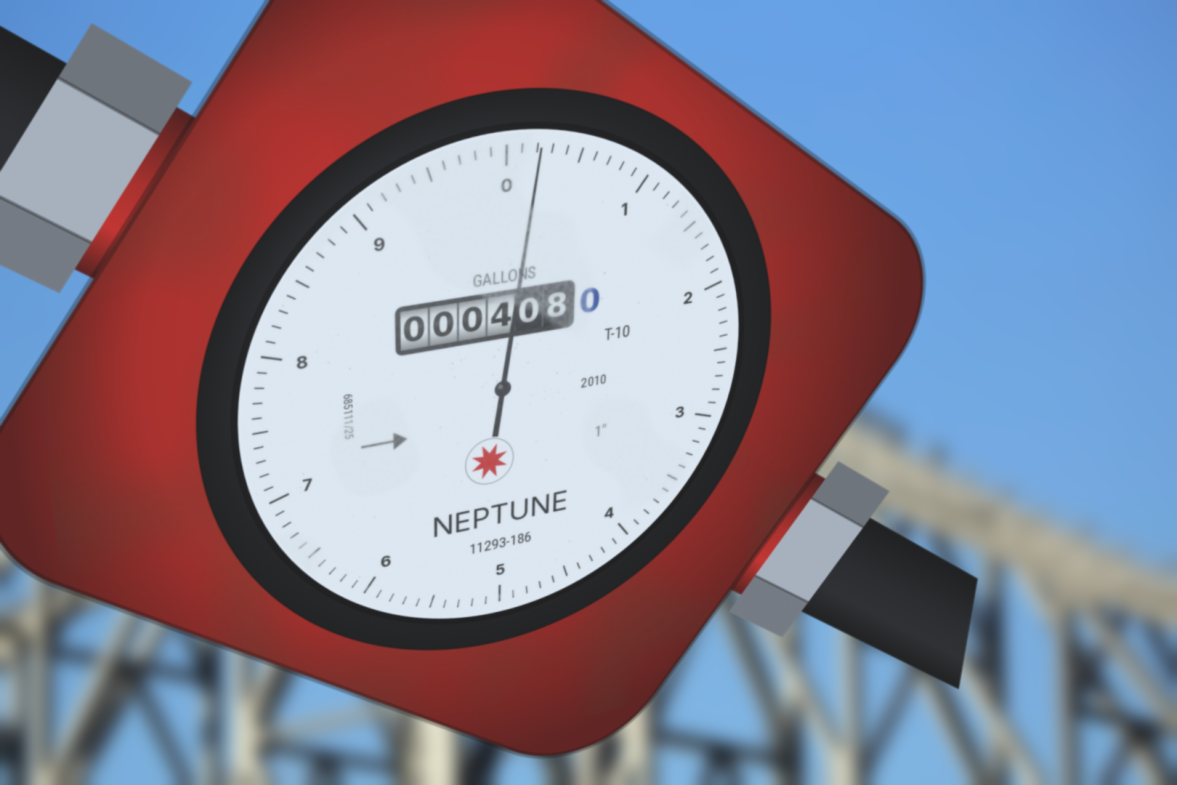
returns 4080.2gal
